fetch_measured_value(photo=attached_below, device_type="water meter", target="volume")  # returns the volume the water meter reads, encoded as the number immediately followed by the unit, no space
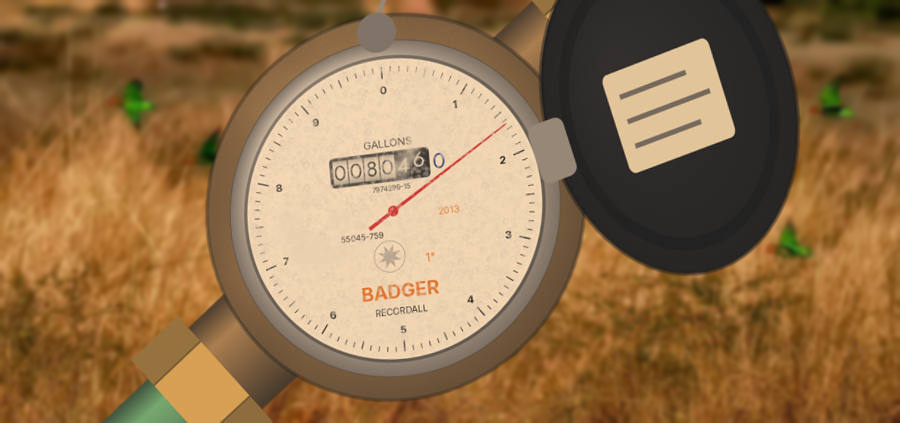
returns 80461.6gal
